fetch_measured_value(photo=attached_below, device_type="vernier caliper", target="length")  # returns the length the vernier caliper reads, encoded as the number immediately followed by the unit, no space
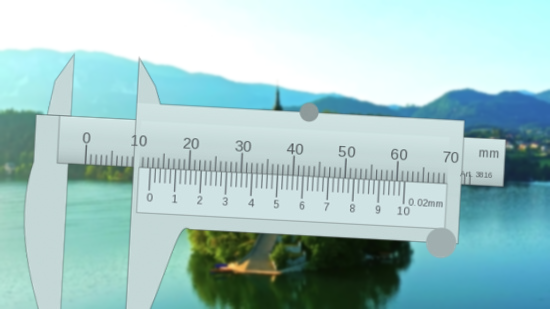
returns 12.5mm
